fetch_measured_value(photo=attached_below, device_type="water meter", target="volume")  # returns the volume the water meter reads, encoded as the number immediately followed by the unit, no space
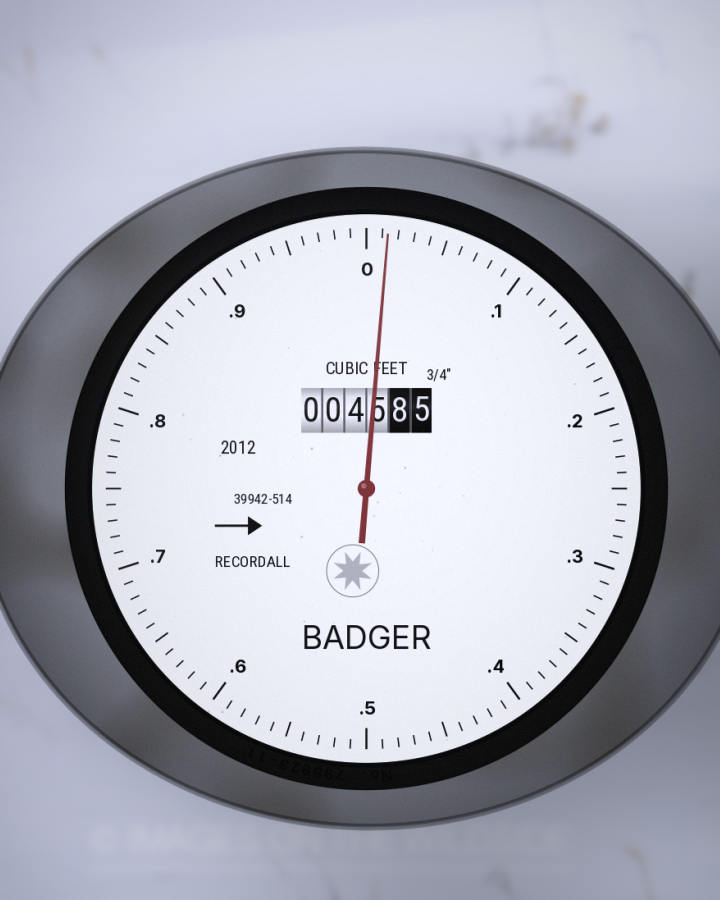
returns 4585.01ft³
